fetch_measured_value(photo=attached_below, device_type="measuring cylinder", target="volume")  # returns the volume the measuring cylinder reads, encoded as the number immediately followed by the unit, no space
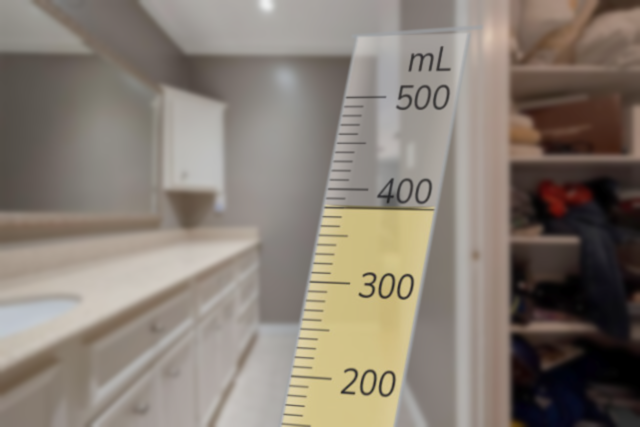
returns 380mL
